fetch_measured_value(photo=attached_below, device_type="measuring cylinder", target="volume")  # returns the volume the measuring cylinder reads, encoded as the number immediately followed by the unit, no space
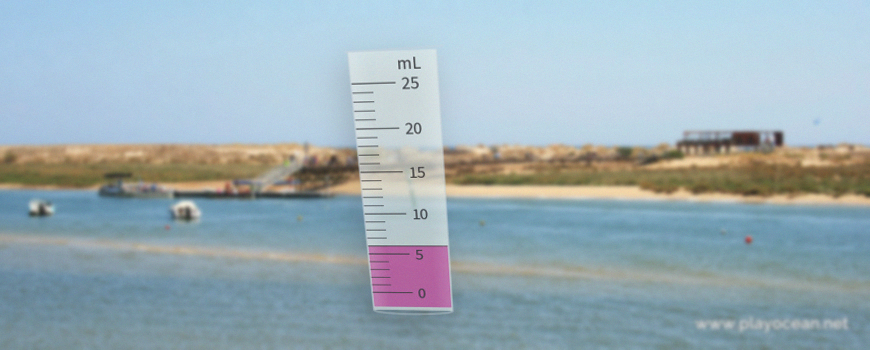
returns 6mL
